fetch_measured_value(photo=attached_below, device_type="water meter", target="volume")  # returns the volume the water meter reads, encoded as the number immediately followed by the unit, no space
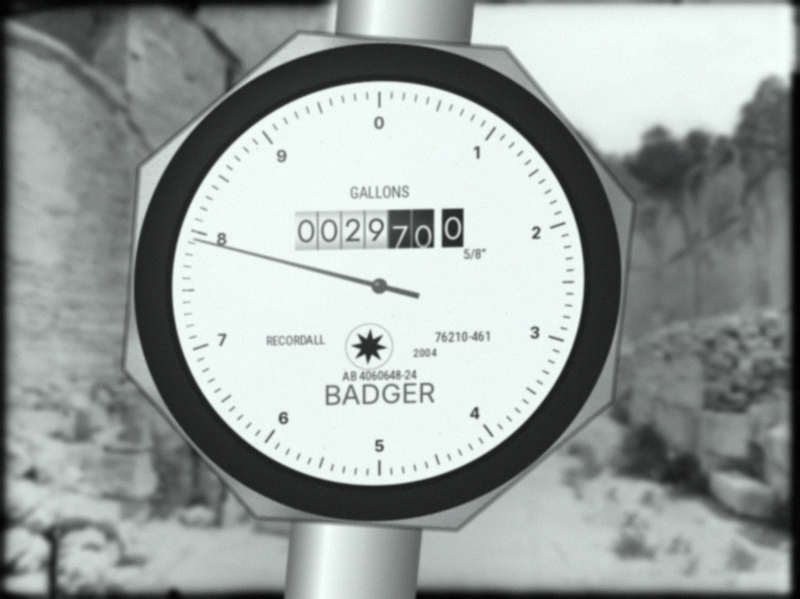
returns 29697.9gal
